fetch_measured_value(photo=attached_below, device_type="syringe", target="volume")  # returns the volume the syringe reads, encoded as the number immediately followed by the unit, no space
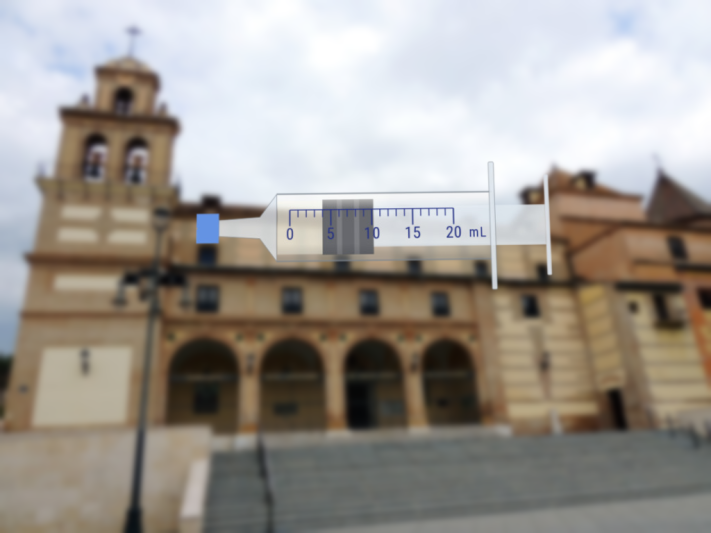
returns 4mL
